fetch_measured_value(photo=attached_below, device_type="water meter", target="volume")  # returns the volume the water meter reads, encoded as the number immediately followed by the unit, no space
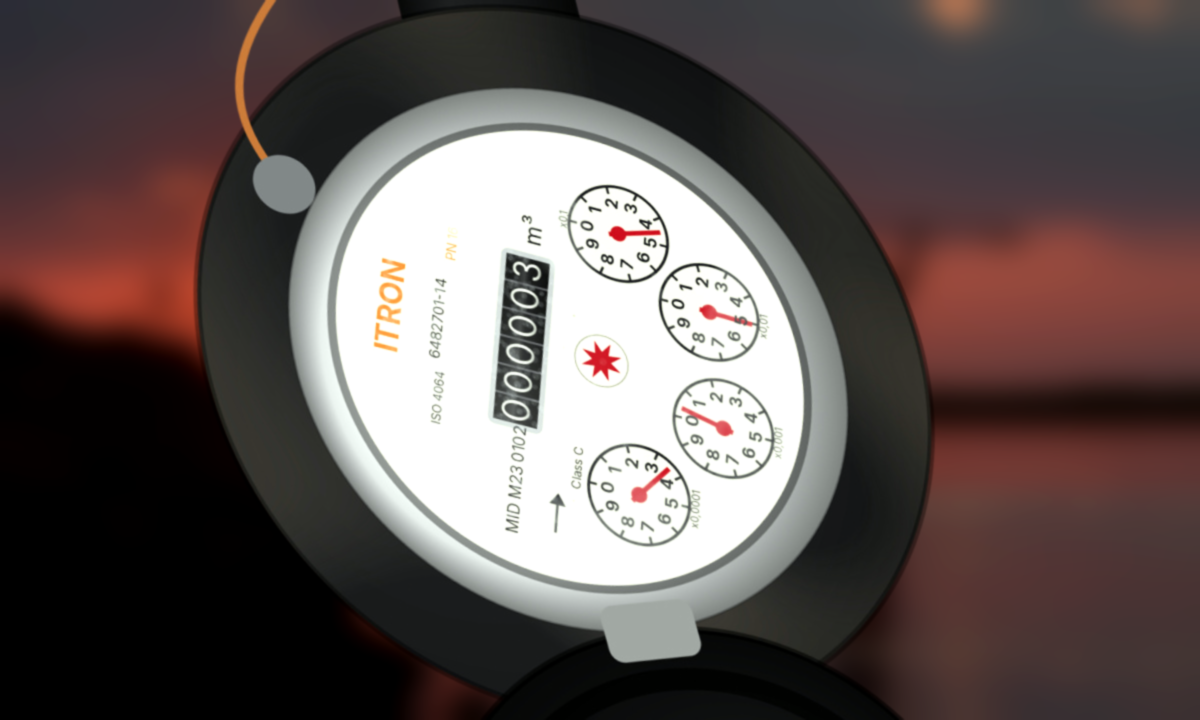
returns 3.4503m³
